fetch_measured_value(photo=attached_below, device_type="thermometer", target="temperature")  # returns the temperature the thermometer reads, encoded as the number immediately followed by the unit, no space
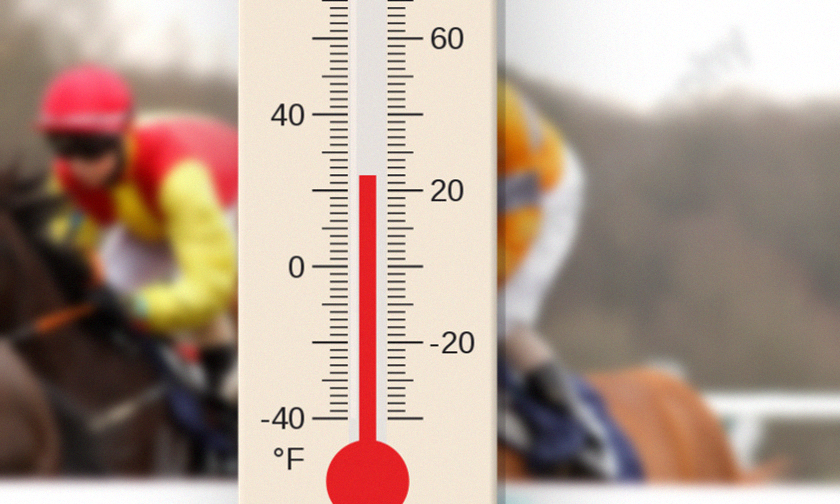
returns 24°F
